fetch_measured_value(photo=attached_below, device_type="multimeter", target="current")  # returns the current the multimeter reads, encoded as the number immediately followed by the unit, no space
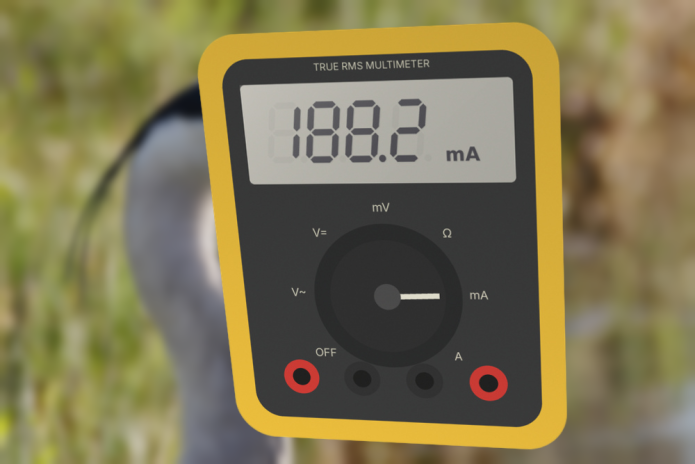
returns 188.2mA
